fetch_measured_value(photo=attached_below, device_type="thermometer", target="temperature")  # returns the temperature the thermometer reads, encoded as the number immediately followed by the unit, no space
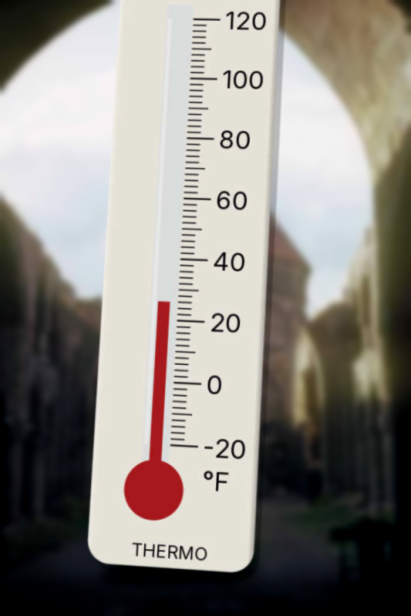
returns 26°F
